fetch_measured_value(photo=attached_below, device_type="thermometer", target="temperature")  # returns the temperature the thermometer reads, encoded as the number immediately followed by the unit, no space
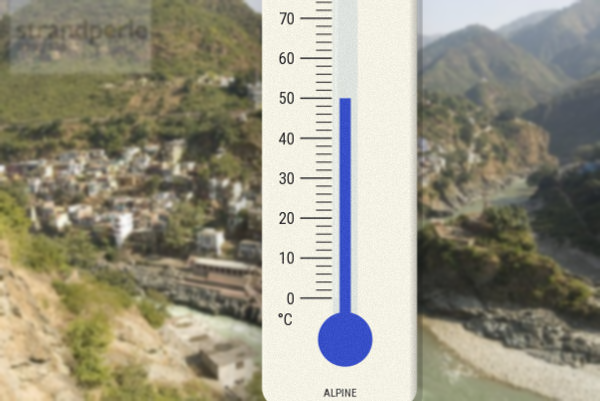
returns 50°C
